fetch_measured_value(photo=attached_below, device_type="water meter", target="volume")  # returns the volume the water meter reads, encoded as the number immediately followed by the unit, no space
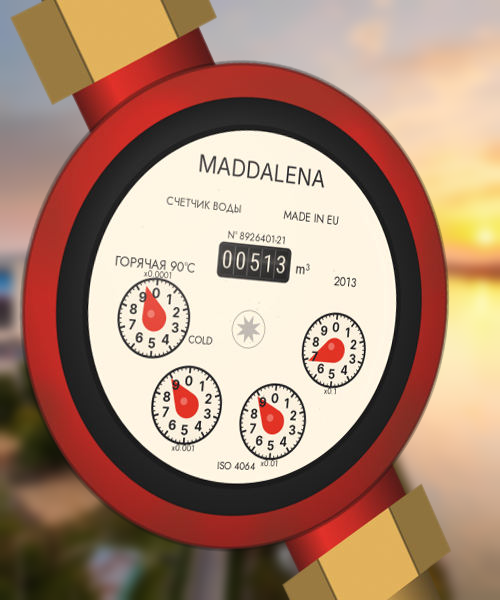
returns 513.6889m³
